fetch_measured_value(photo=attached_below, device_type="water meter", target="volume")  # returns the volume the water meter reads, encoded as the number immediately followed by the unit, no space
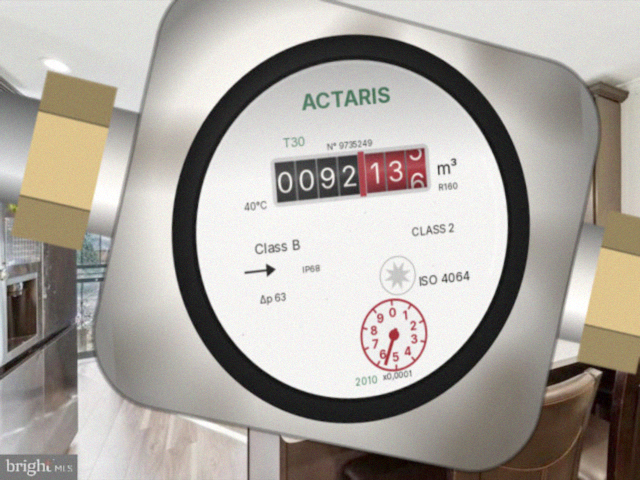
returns 92.1355m³
